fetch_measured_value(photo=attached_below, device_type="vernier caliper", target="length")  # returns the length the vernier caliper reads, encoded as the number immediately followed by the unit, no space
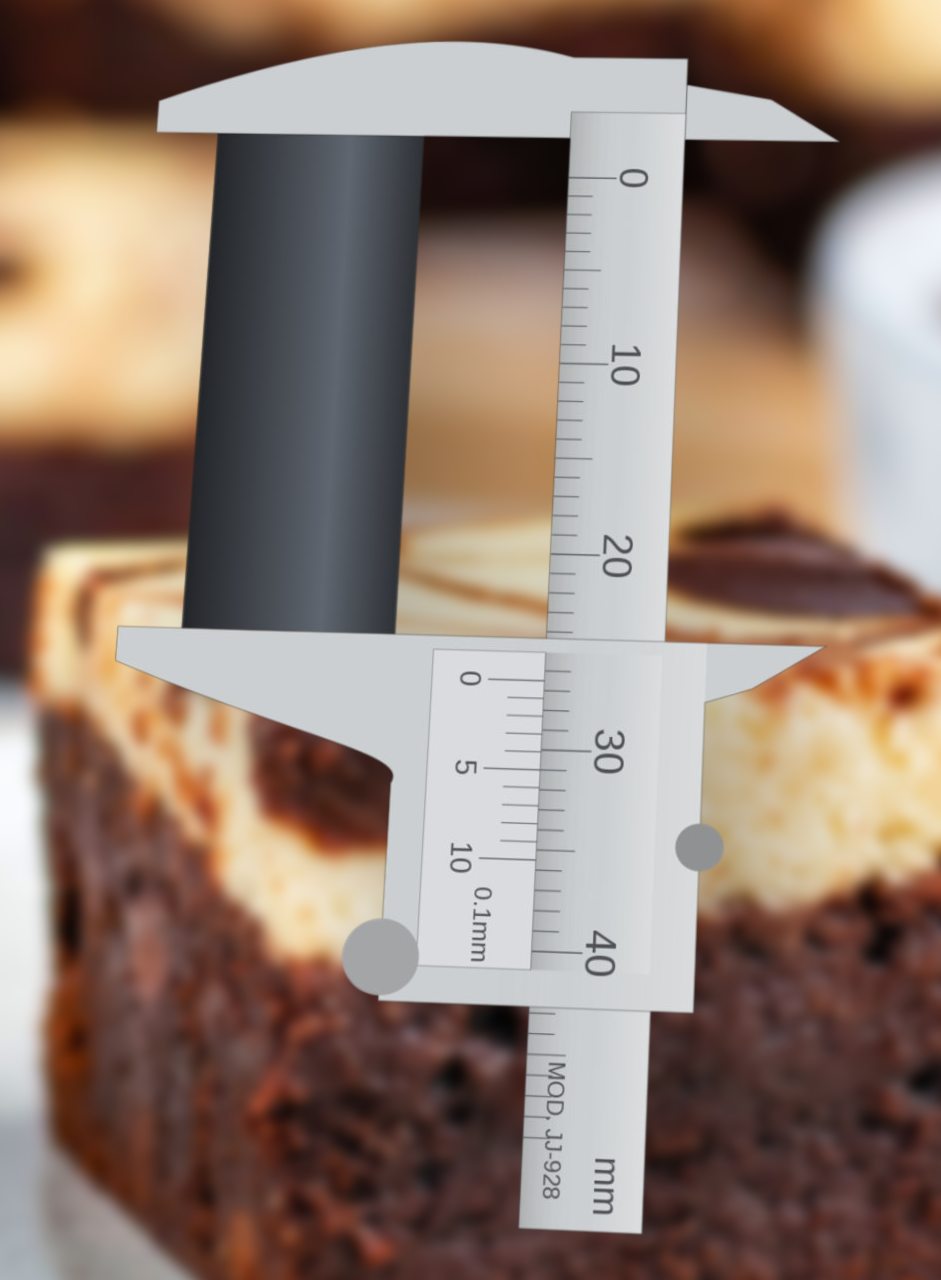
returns 26.5mm
